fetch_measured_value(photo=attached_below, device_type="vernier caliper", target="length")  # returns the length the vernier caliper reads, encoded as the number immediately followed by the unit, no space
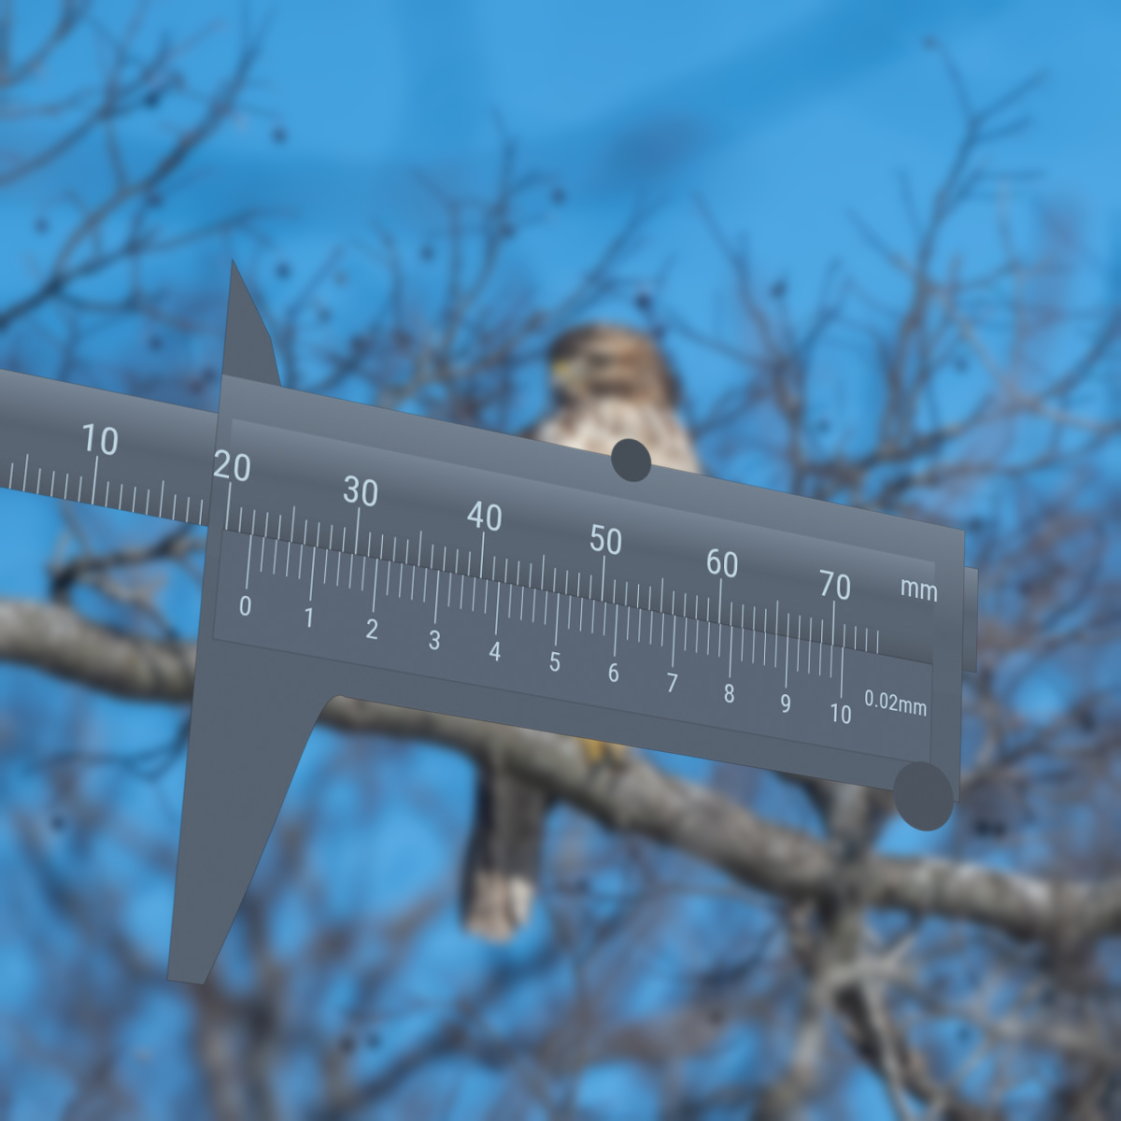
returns 21.9mm
